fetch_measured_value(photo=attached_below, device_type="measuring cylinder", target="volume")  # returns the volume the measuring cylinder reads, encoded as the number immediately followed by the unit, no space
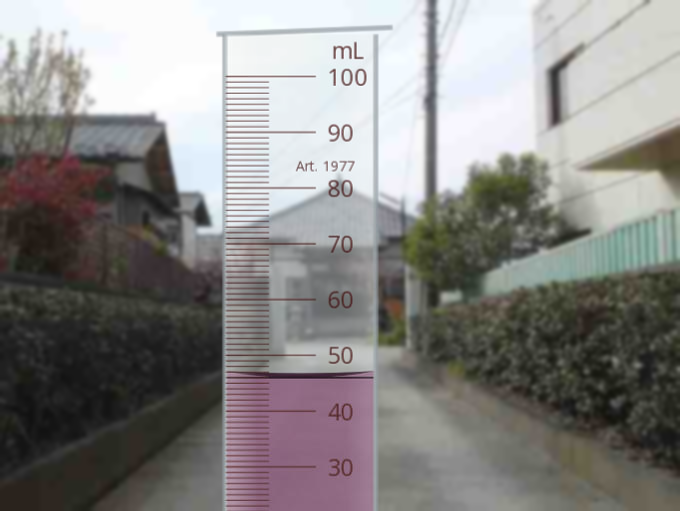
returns 46mL
